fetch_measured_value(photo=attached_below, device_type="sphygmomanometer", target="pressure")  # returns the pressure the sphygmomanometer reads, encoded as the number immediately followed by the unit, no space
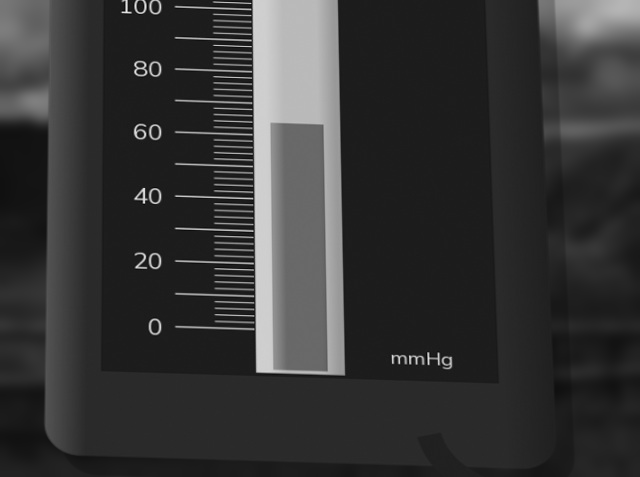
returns 64mmHg
